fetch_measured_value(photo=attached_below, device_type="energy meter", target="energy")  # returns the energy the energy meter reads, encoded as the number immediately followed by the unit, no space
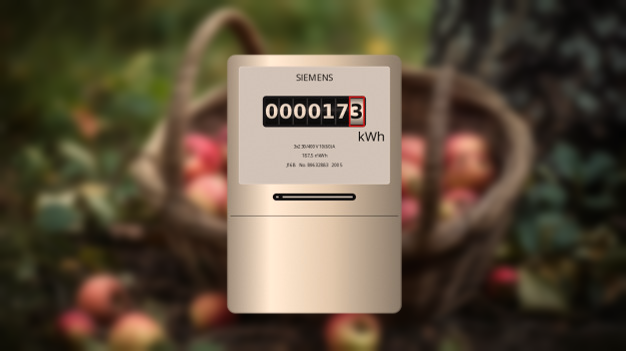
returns 17.3kWh
